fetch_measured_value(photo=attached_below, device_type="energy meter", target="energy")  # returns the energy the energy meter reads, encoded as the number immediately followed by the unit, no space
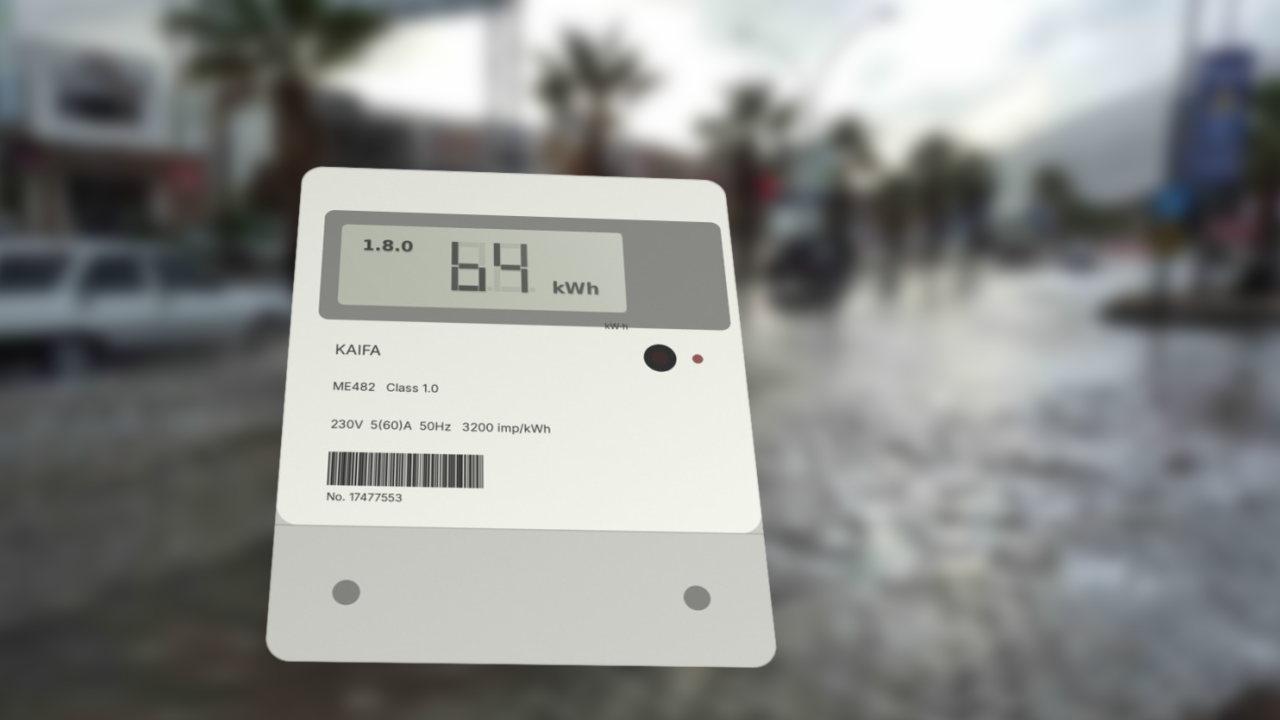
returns 64kWh
